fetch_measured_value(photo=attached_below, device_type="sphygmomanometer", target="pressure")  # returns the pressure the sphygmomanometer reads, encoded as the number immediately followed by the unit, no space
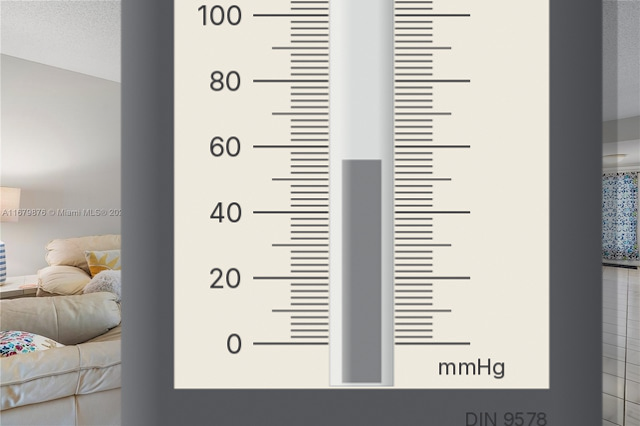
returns 56mmHg
